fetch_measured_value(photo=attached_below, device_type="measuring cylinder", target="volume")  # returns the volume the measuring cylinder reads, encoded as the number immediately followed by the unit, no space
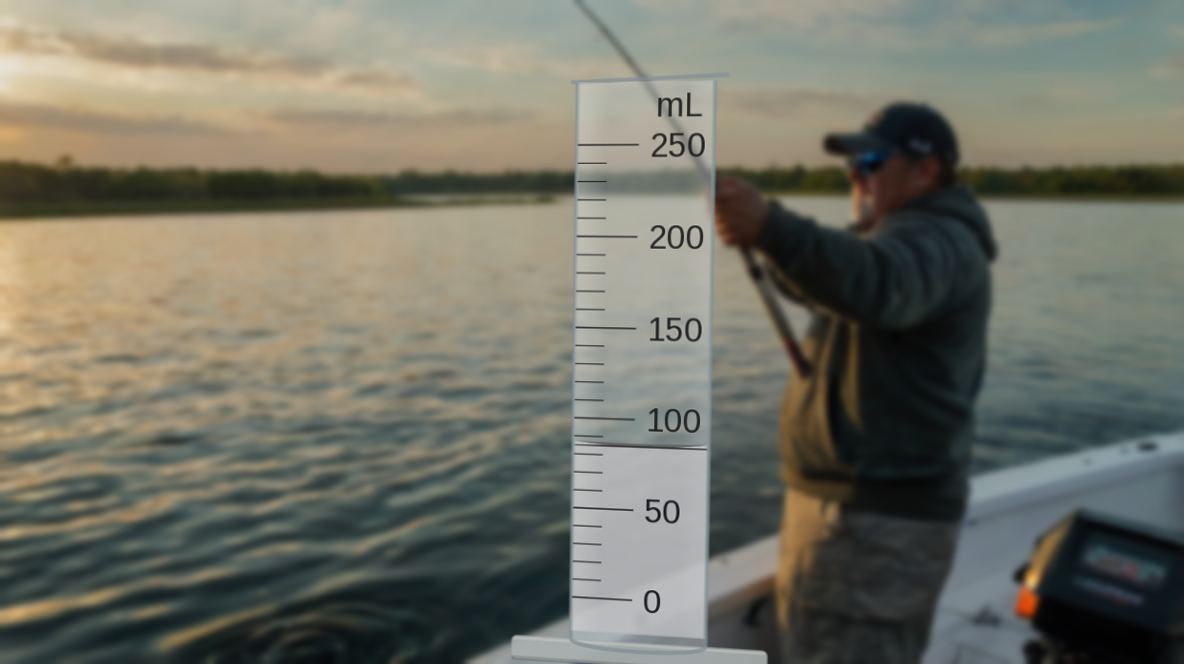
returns 85mL
